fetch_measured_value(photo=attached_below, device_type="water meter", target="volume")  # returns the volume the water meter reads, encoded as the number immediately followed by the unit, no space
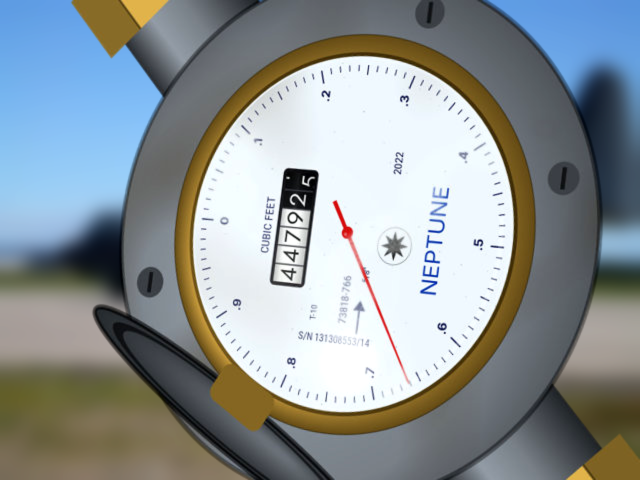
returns 447924.66ft³
